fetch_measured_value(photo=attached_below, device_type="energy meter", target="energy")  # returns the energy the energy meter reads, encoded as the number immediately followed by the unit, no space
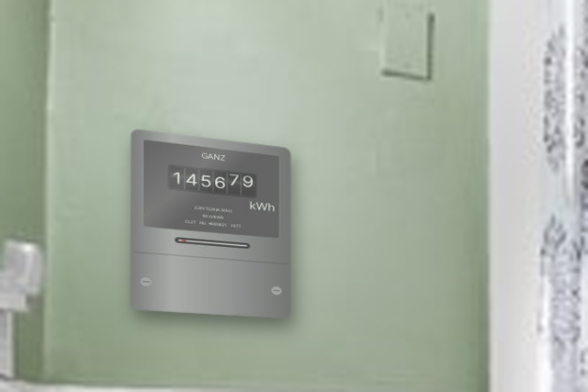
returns 145679kWh
